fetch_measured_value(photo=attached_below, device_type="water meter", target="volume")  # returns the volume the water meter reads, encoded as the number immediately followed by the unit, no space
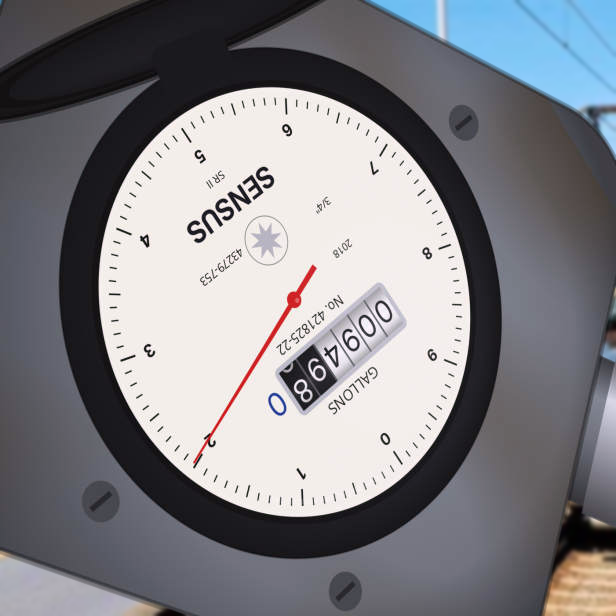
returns 94982.0gal
